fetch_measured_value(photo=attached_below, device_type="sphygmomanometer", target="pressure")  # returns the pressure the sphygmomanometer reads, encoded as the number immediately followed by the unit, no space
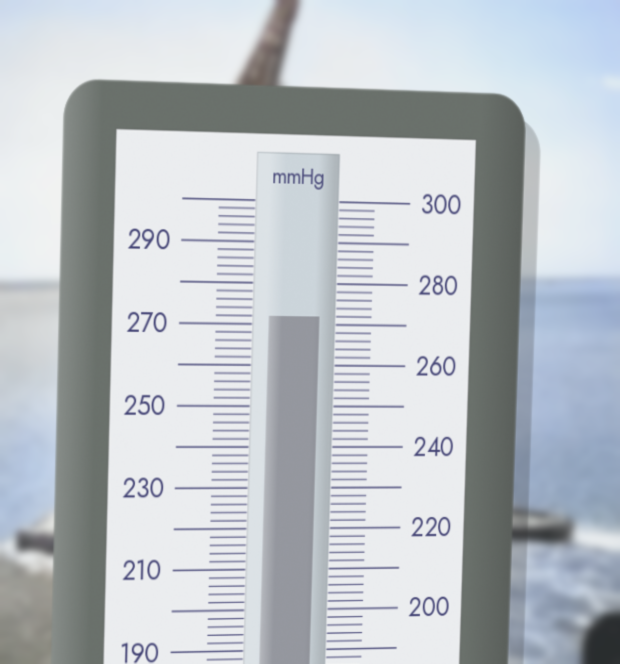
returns 272mmHg
